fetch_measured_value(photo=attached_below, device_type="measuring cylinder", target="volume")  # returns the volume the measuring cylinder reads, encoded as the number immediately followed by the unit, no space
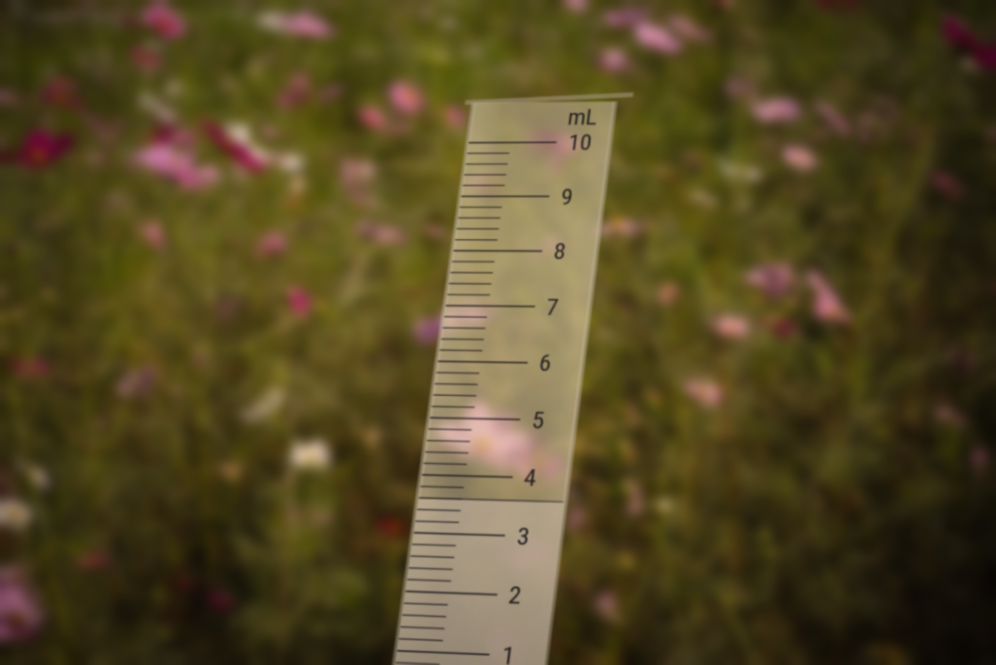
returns 3.6mL
